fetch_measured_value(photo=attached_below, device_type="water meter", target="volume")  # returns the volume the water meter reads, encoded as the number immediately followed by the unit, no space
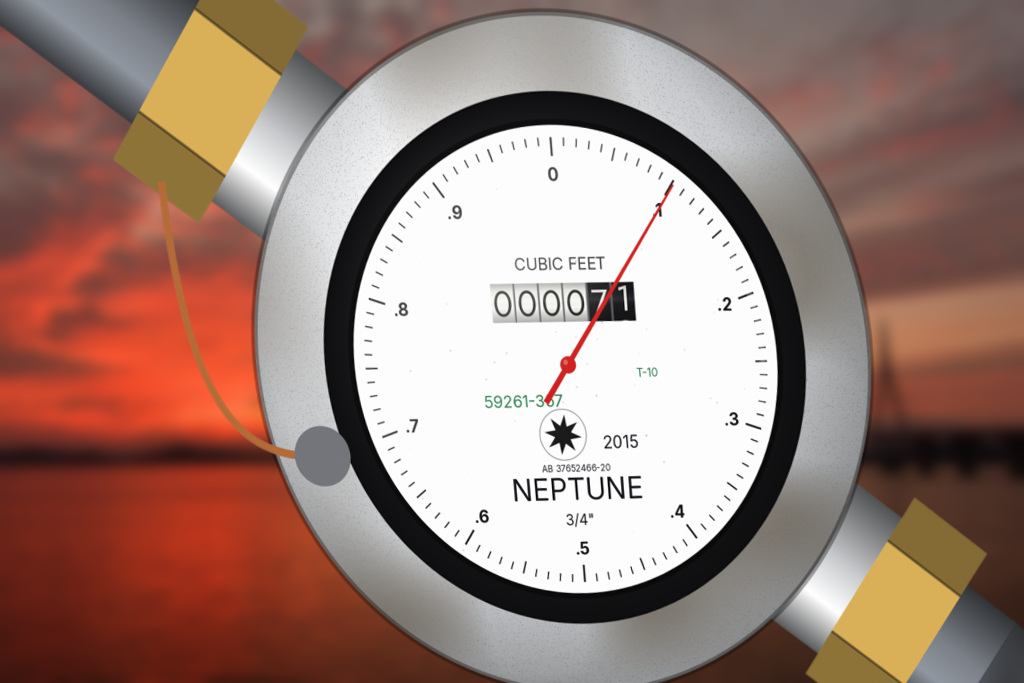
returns 71.10ft³
